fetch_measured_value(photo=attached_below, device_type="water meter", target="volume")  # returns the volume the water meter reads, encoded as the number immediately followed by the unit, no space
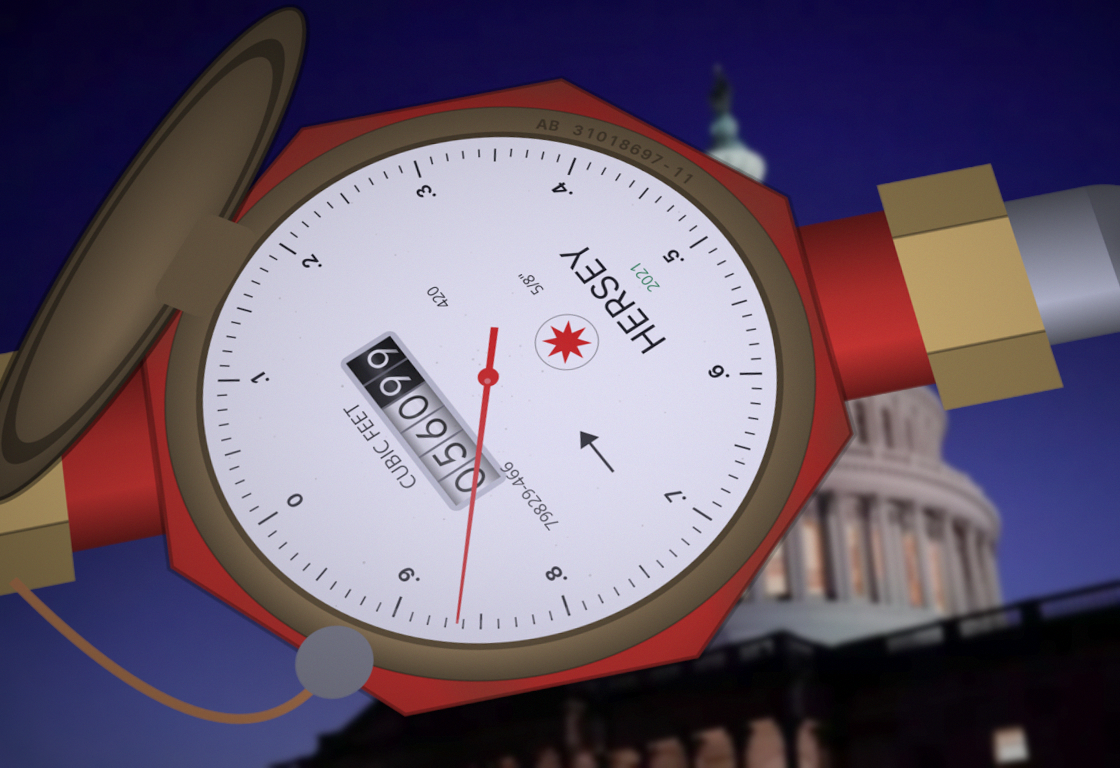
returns 56098.86ft³
